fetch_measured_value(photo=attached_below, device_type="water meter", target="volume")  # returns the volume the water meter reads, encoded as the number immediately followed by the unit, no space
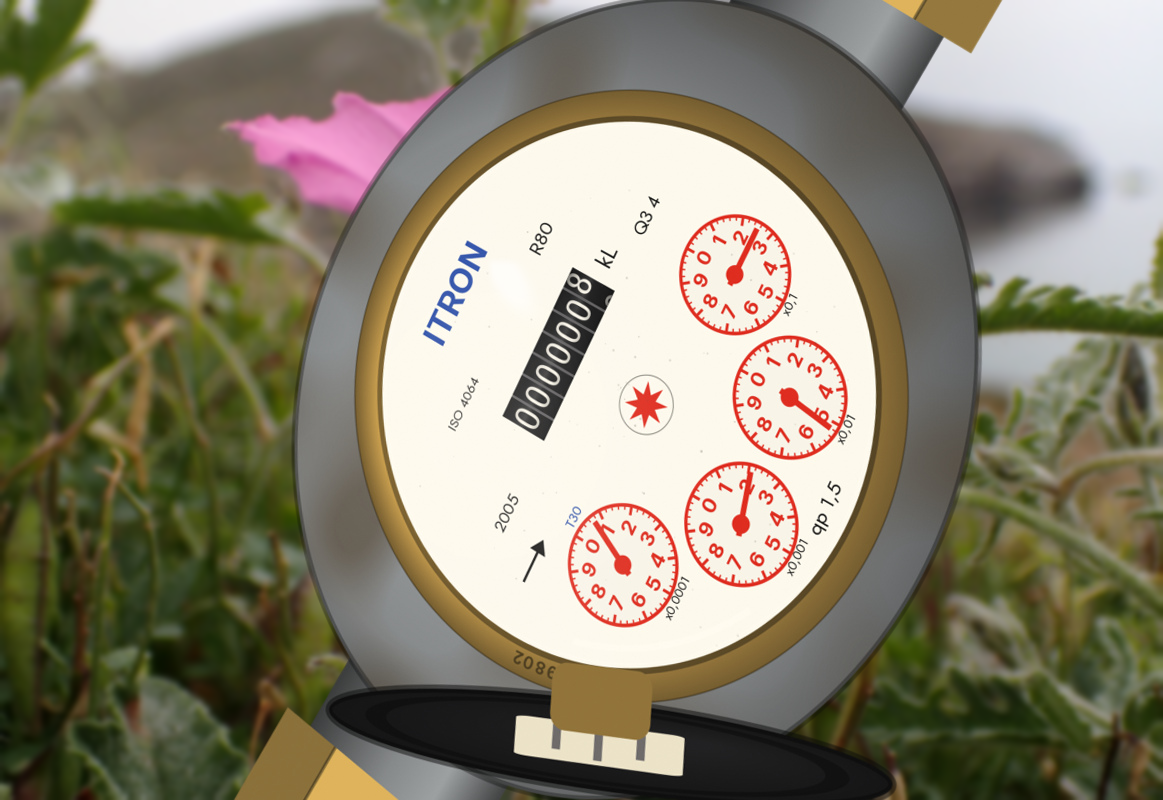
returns 8.2520kL
